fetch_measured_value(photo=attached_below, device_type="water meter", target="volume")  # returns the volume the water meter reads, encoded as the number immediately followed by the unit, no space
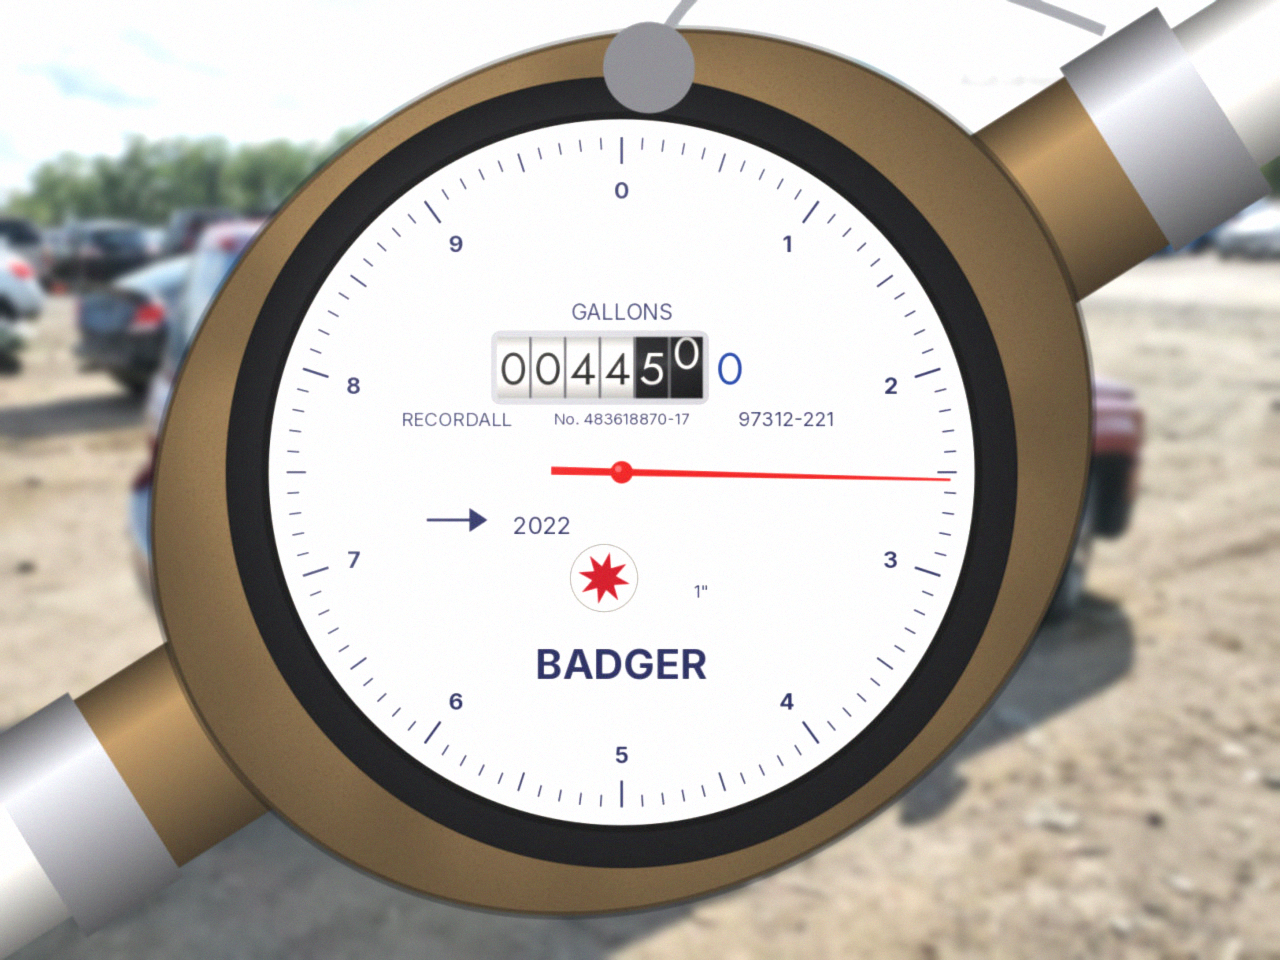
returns 44502.5gal
